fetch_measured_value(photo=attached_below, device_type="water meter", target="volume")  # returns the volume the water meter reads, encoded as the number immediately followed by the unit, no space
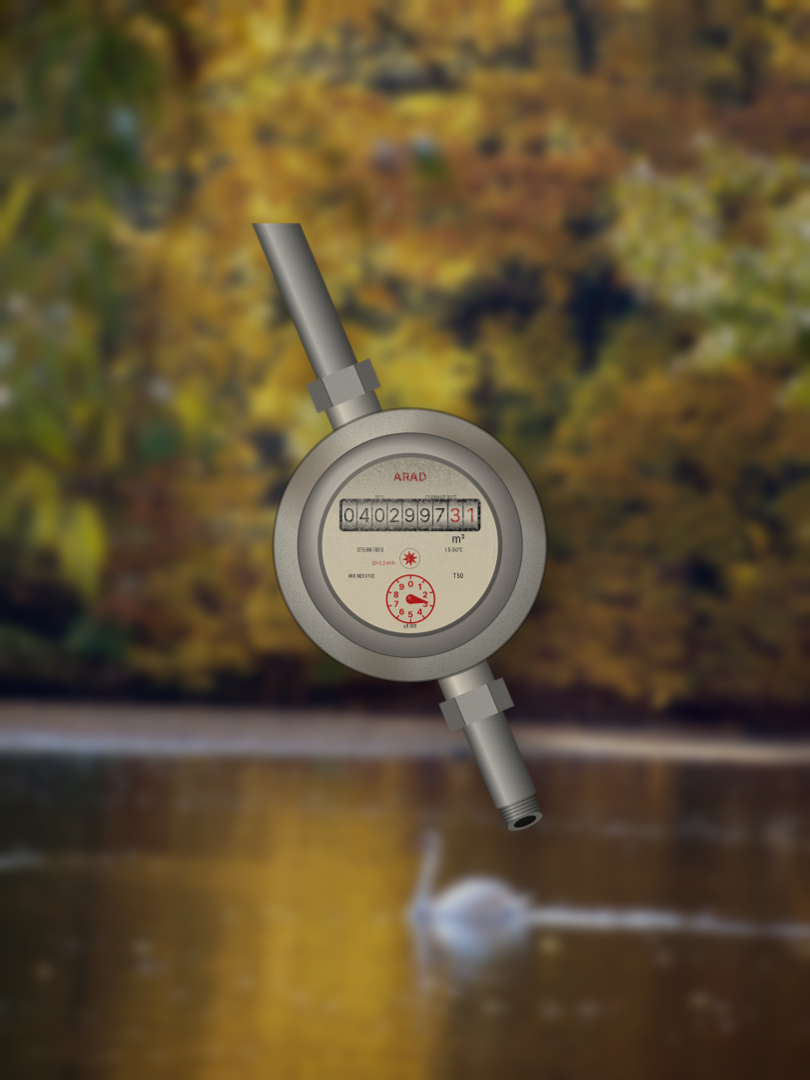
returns 402997.312m³
